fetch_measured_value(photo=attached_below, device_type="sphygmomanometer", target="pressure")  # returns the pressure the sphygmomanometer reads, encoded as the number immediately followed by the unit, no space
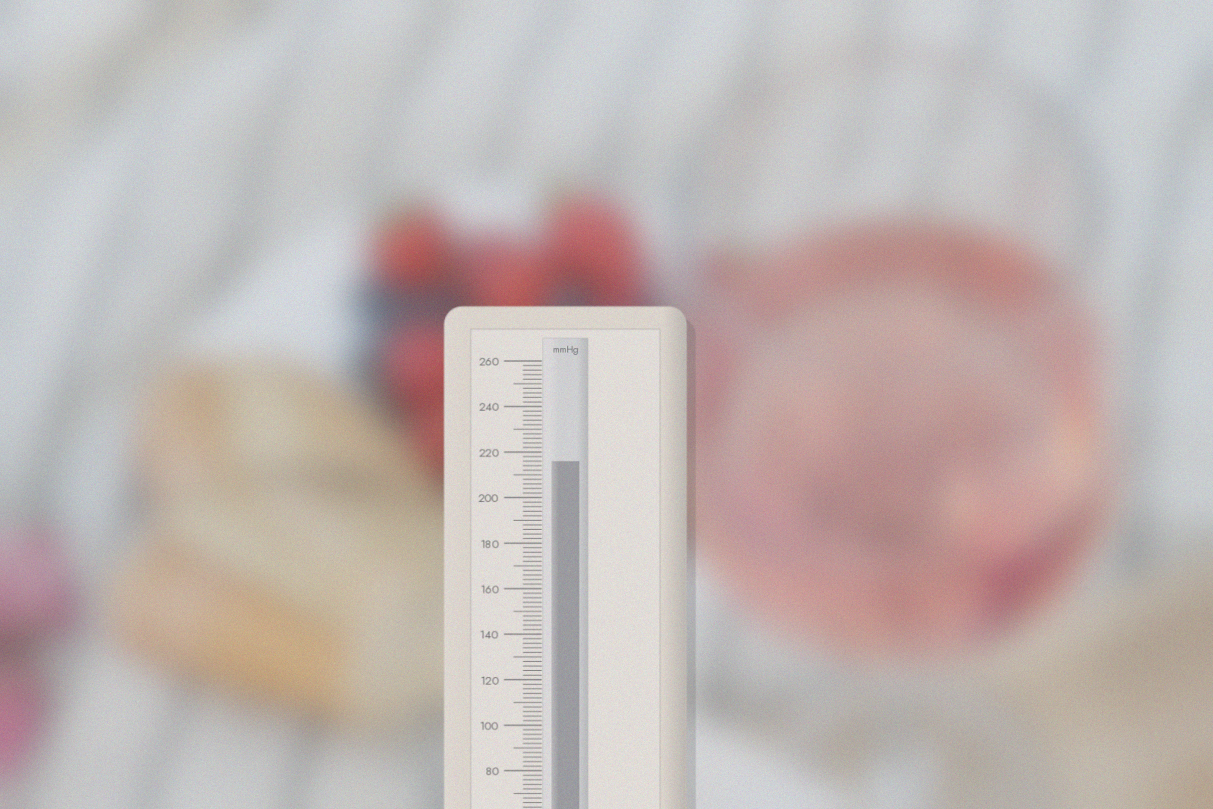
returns 216mmHg
